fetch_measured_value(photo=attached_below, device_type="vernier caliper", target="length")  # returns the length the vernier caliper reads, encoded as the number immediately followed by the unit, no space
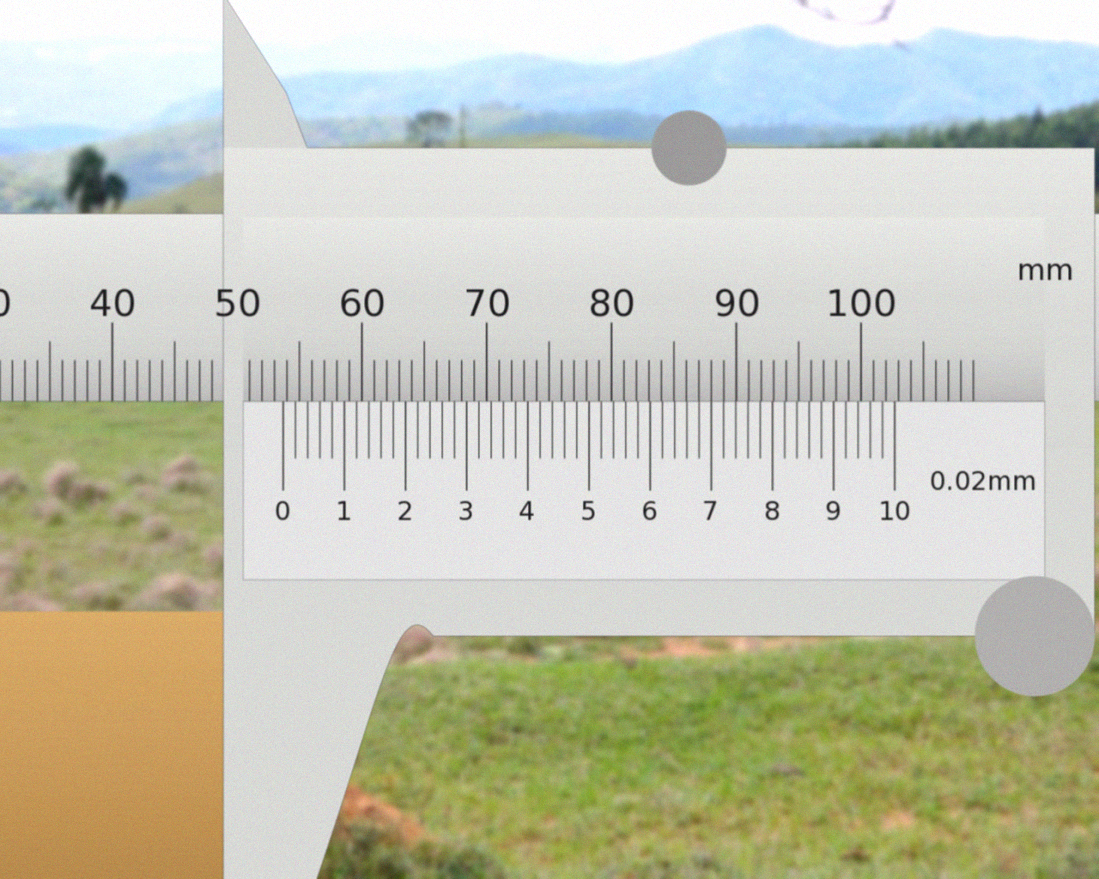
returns 53.7mm
